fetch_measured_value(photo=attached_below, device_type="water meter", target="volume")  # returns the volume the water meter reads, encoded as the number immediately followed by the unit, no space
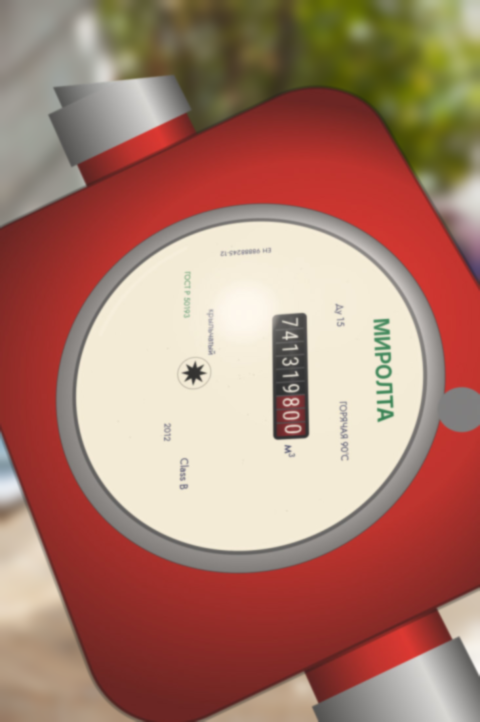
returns 741319.800m³
